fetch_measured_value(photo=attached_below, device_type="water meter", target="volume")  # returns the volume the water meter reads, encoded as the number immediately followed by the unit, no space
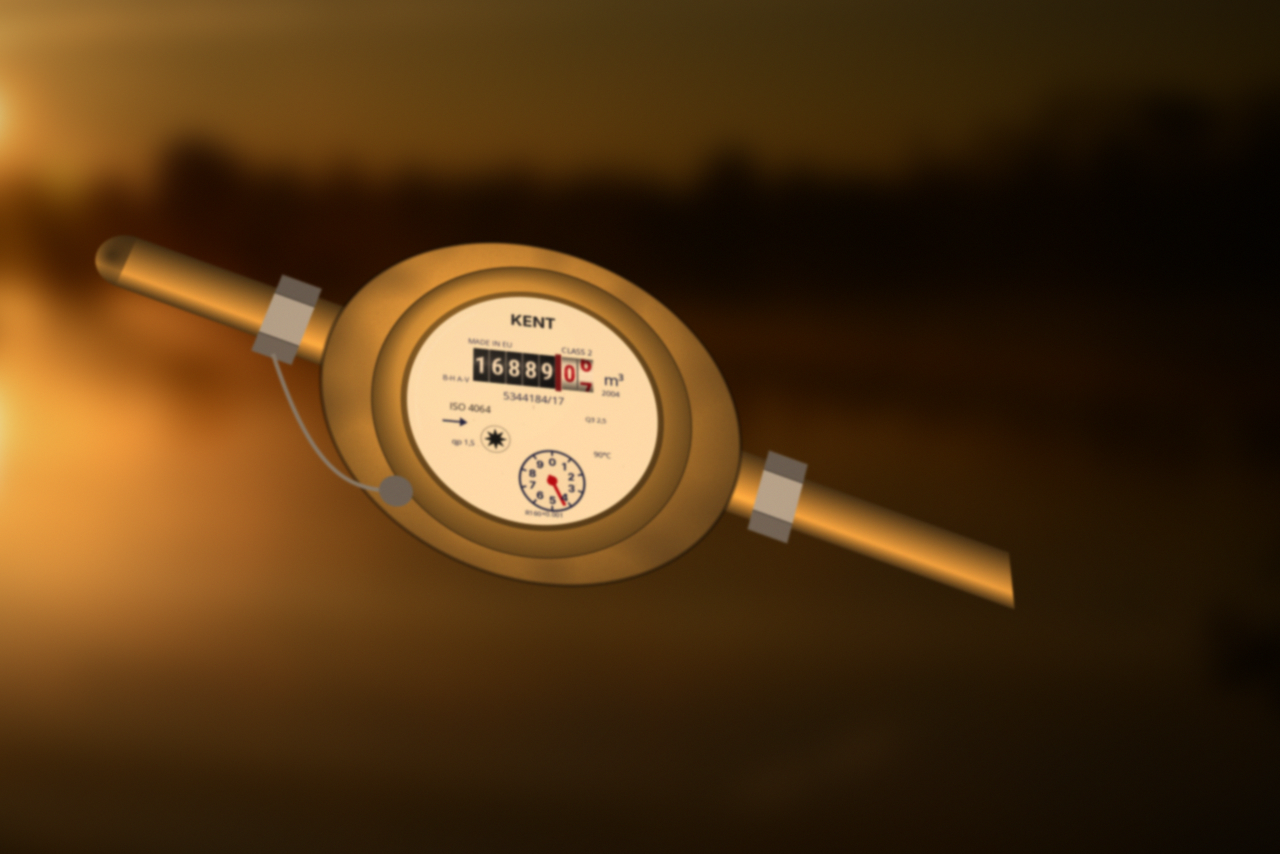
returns 16889.064m³
